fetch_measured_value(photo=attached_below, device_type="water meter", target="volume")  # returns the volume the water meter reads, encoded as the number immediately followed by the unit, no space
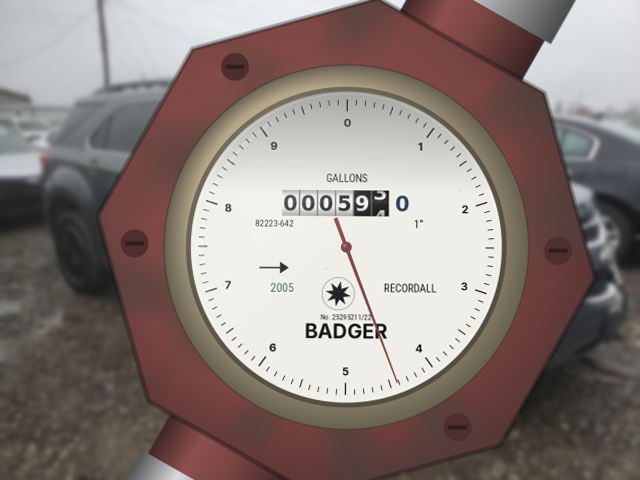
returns 5934.4gal
